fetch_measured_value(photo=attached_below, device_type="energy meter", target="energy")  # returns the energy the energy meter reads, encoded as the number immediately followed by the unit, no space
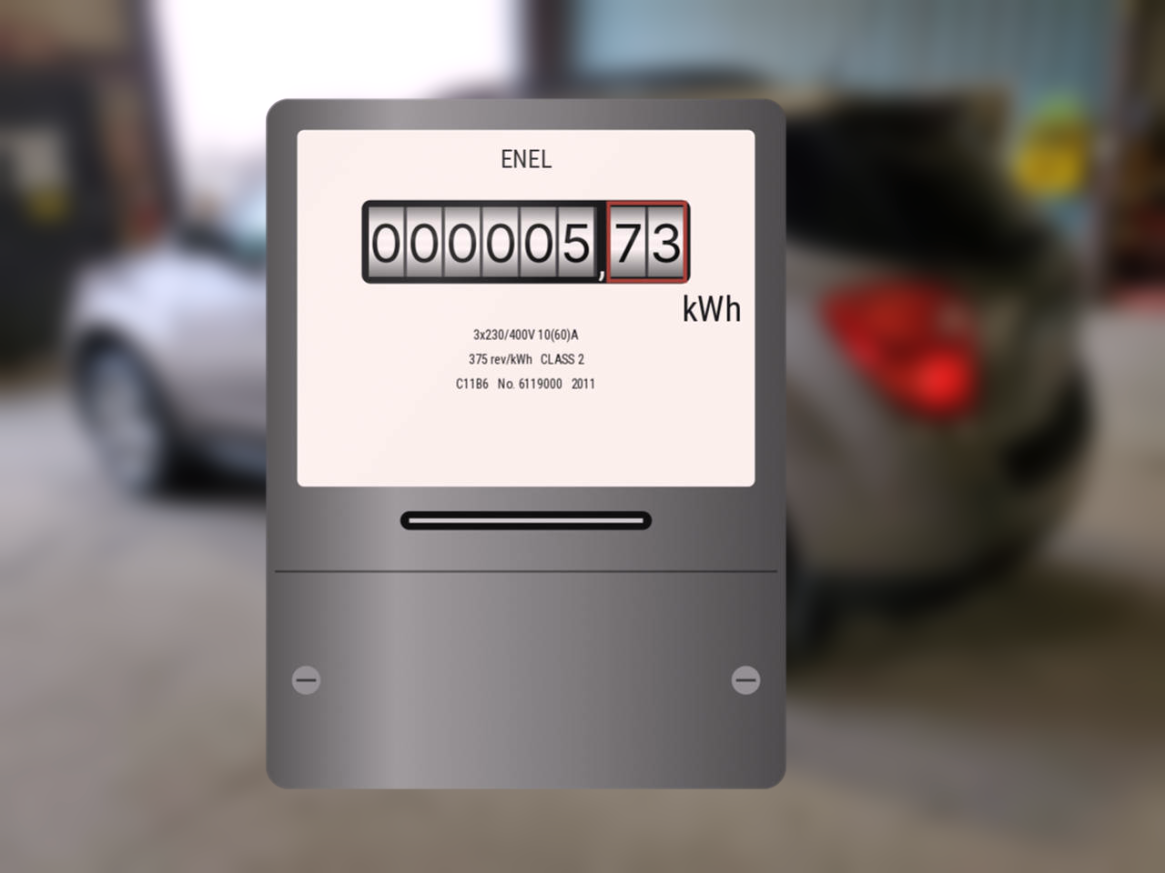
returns 5.73kWh
